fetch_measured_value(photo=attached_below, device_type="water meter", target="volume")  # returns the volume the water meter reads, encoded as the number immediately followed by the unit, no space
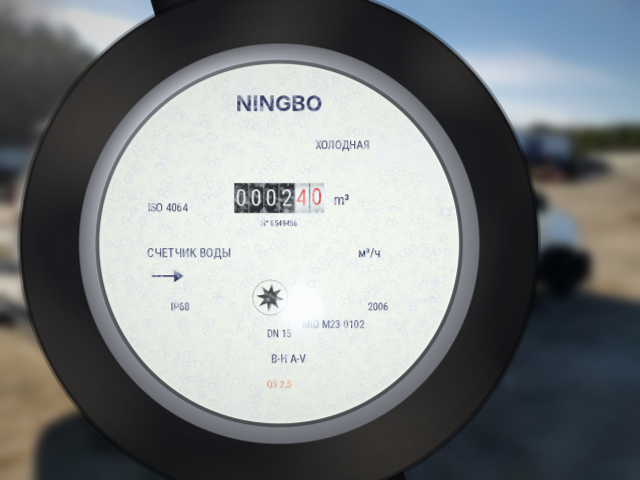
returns 2.40m³
